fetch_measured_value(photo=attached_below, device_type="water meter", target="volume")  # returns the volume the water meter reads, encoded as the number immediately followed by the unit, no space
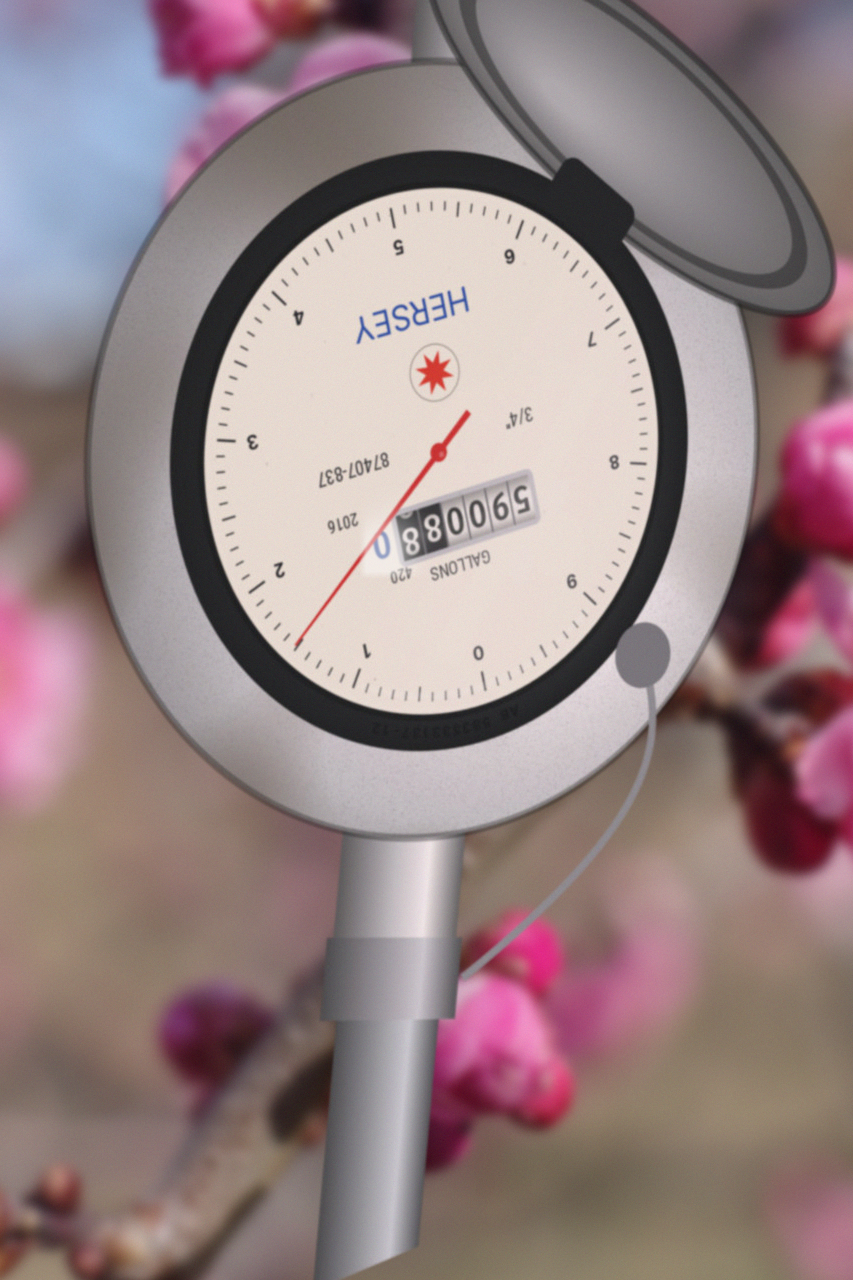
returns 5900881.5gal
